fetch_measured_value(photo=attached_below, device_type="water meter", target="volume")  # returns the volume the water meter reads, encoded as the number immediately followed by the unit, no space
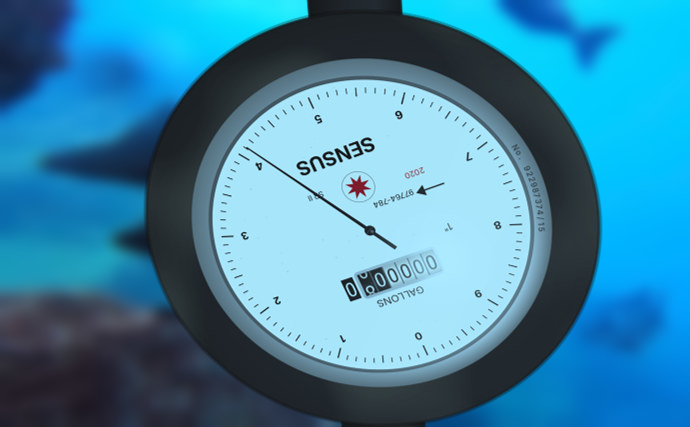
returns 84.1gal
